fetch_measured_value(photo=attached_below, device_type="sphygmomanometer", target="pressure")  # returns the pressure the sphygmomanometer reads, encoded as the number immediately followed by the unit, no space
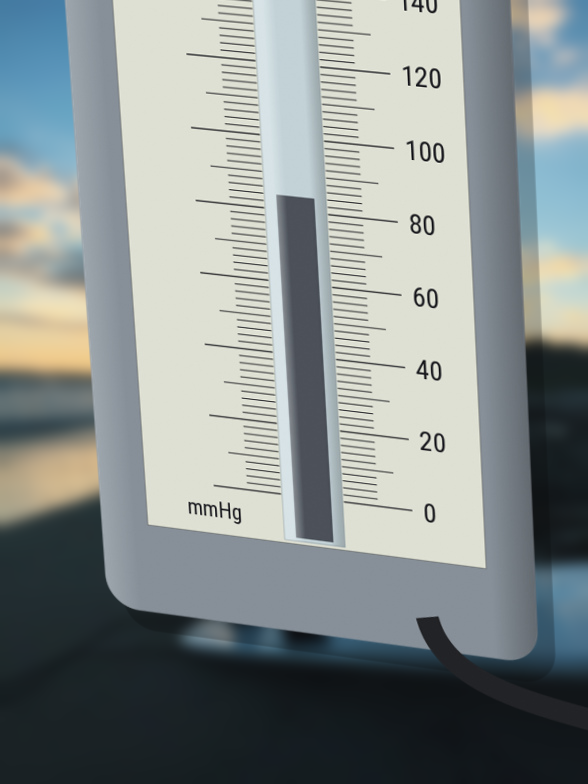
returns 84mmHg
